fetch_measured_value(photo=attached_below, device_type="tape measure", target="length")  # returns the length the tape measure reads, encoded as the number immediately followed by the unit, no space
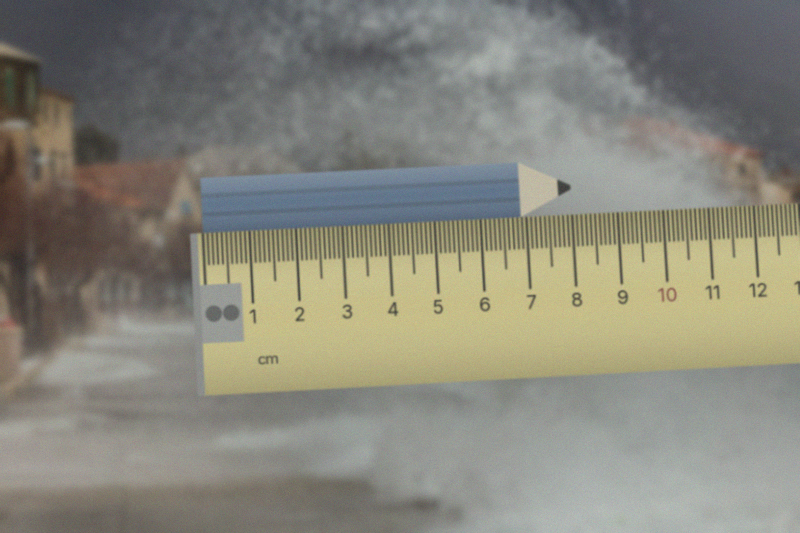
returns 8cm
